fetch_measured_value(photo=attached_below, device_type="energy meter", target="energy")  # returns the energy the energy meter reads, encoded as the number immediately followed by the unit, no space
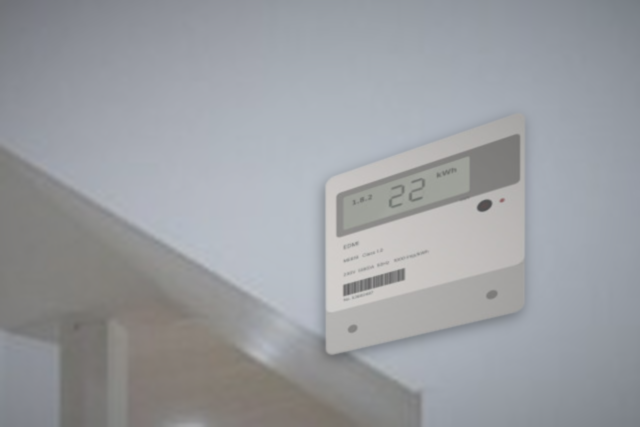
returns 22kWh
